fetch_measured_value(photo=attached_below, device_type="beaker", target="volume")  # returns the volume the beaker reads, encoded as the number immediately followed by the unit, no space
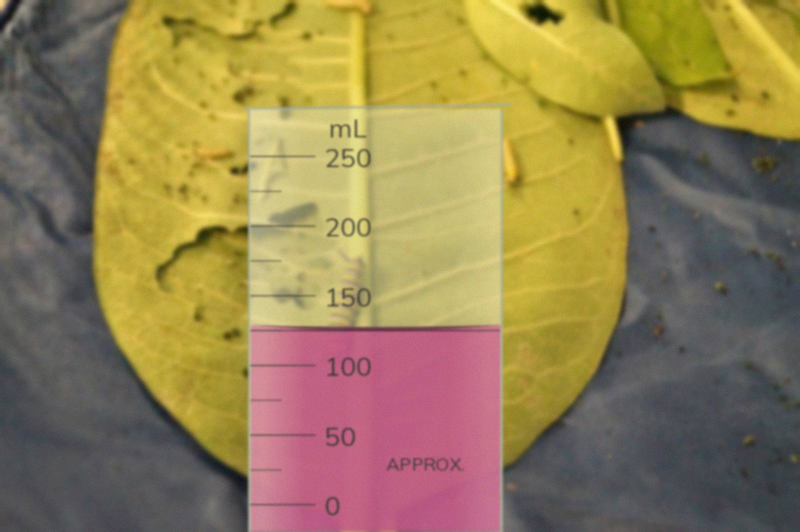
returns 125mL
